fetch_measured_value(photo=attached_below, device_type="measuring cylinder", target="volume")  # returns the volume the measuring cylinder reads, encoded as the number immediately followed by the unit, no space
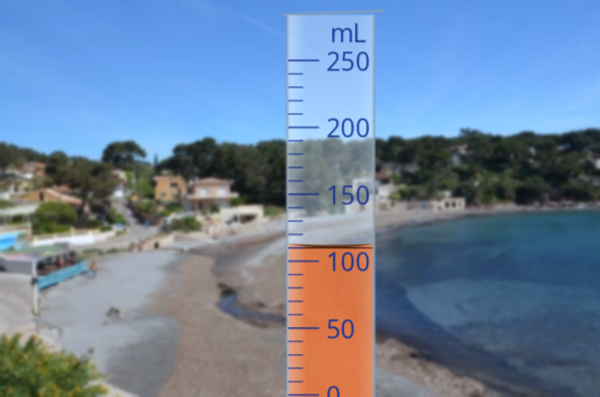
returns 110mL
